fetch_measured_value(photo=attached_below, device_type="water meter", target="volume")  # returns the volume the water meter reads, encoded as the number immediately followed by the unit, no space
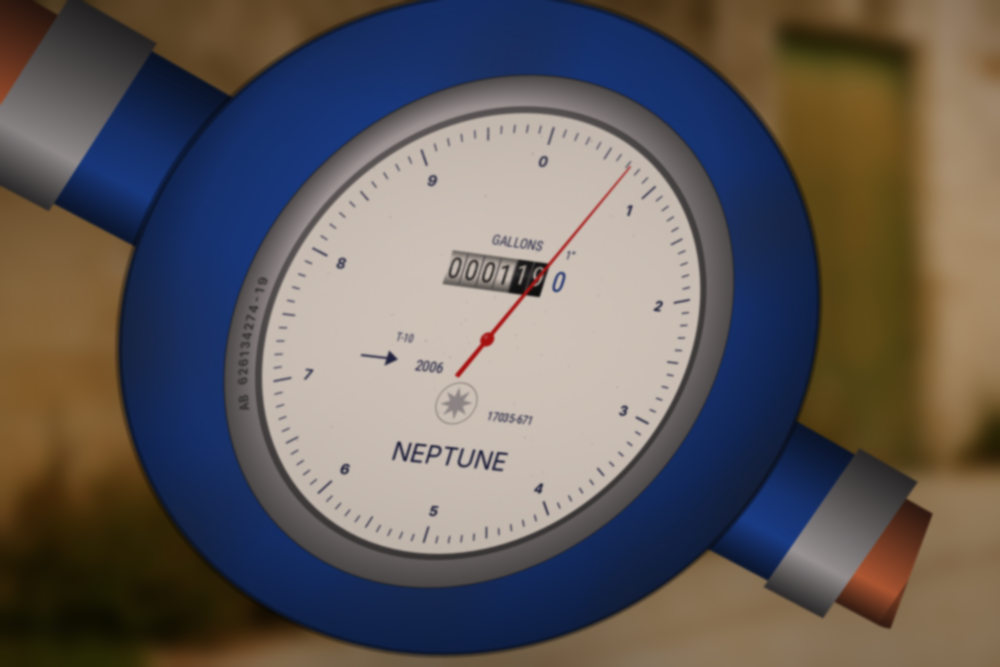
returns 1190.7gal
